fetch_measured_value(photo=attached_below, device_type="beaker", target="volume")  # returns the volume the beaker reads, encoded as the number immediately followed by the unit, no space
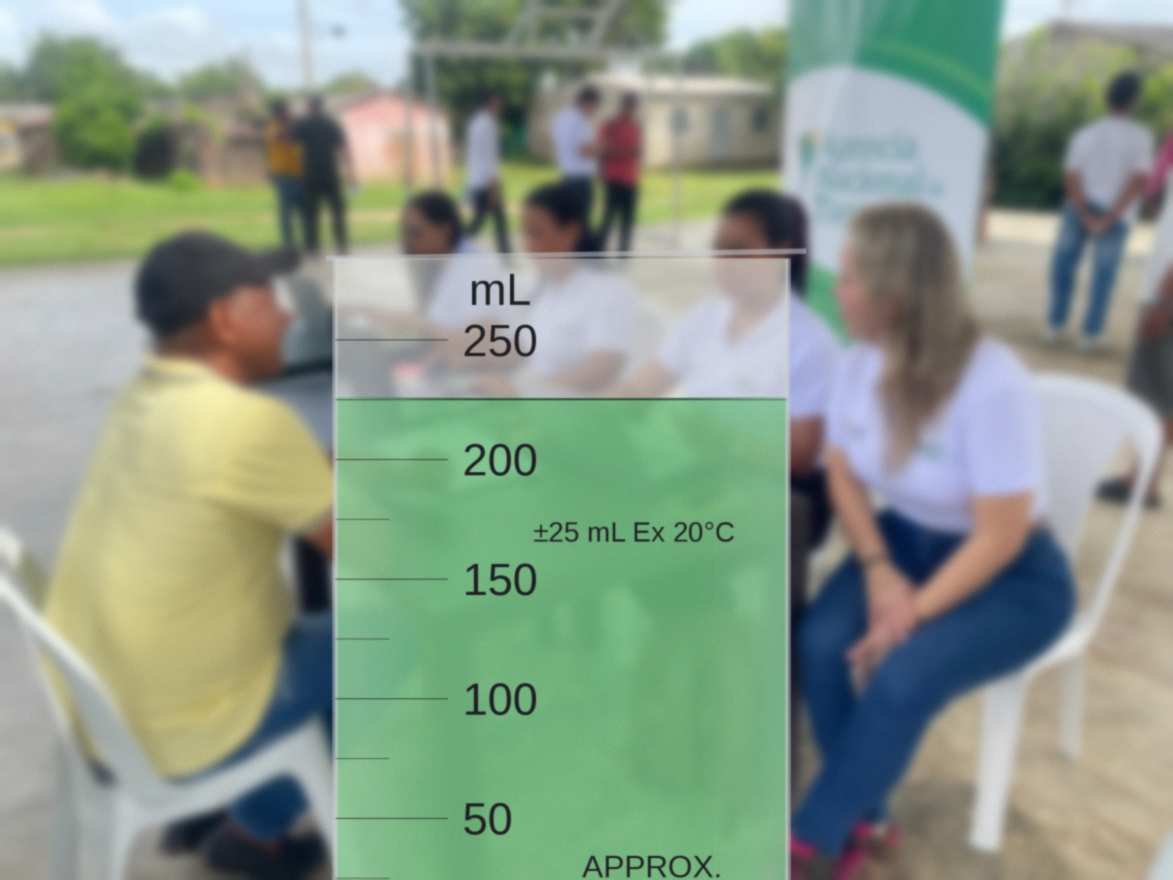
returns 225mL
